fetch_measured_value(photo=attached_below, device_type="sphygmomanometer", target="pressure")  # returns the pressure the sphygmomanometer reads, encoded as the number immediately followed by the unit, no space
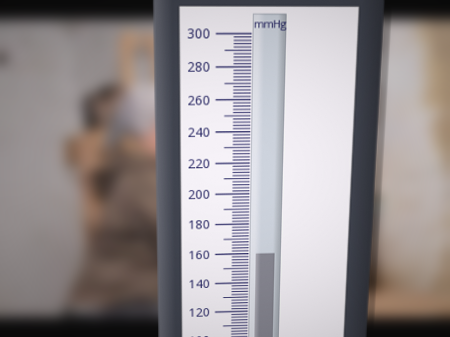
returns 160mmHg
